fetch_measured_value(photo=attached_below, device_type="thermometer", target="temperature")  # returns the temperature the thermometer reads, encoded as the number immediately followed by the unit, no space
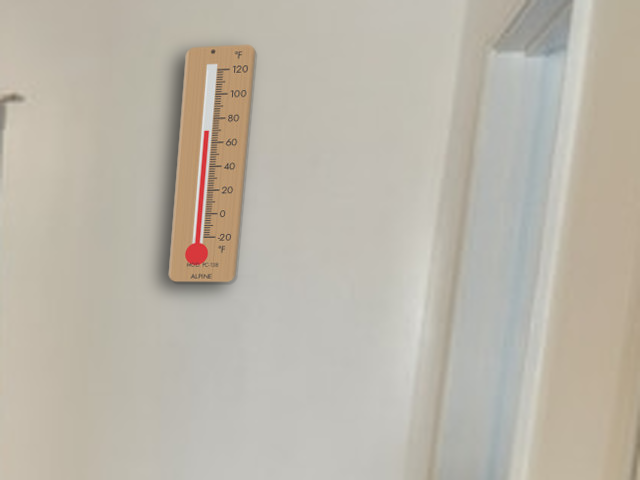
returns 70°F
